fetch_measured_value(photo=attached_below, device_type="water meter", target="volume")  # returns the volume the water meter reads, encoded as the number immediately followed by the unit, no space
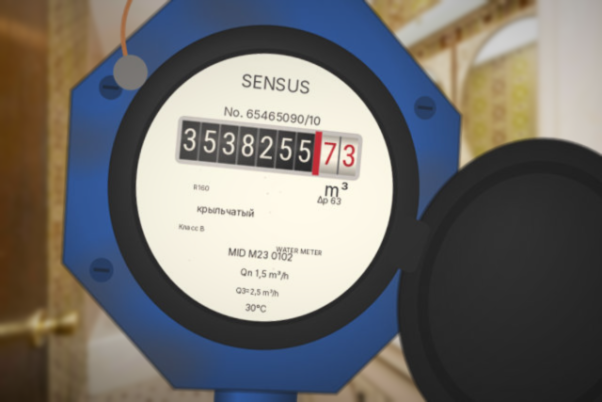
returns 3538255.73m³
